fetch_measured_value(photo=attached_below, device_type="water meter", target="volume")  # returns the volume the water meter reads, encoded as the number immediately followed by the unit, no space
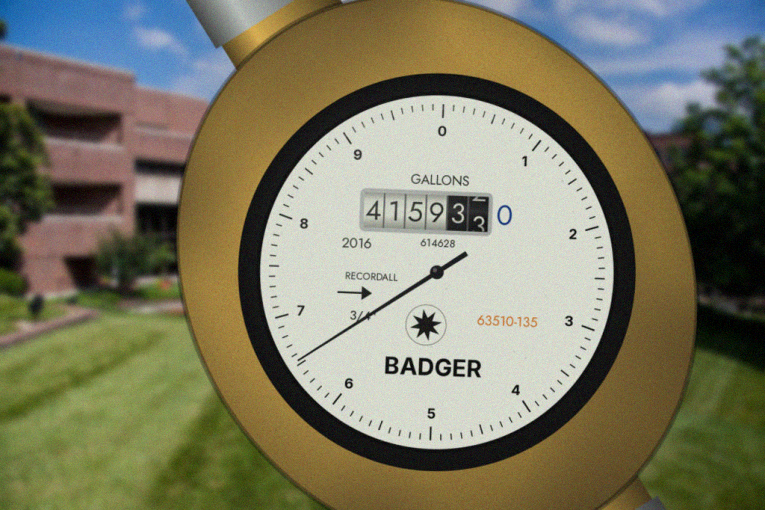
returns 4159326.5gal
